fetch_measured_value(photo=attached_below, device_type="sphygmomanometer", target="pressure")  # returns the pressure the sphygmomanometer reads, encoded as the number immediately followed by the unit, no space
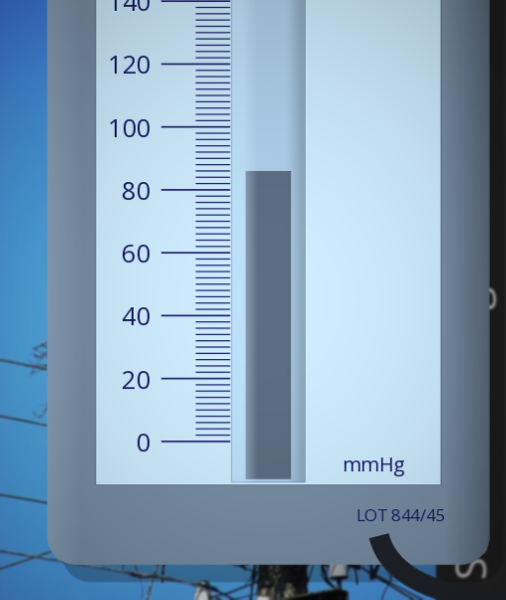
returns 86mmHg
